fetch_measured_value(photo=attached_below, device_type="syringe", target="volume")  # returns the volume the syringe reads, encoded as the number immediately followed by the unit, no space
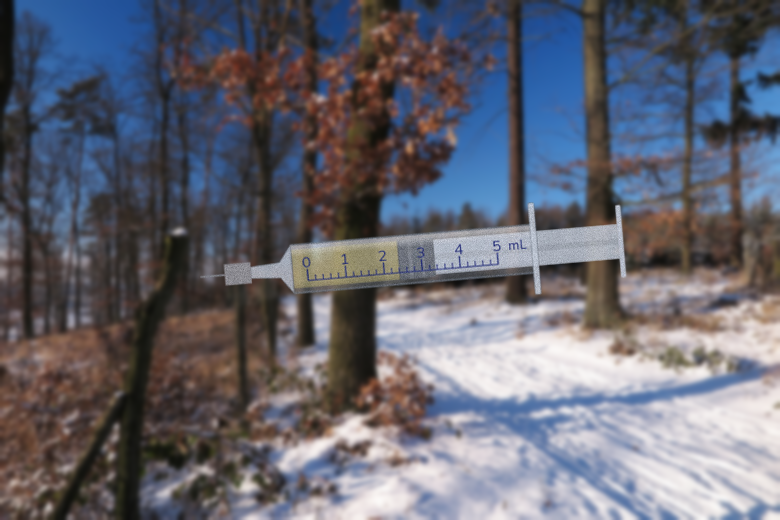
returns 2.4mL
